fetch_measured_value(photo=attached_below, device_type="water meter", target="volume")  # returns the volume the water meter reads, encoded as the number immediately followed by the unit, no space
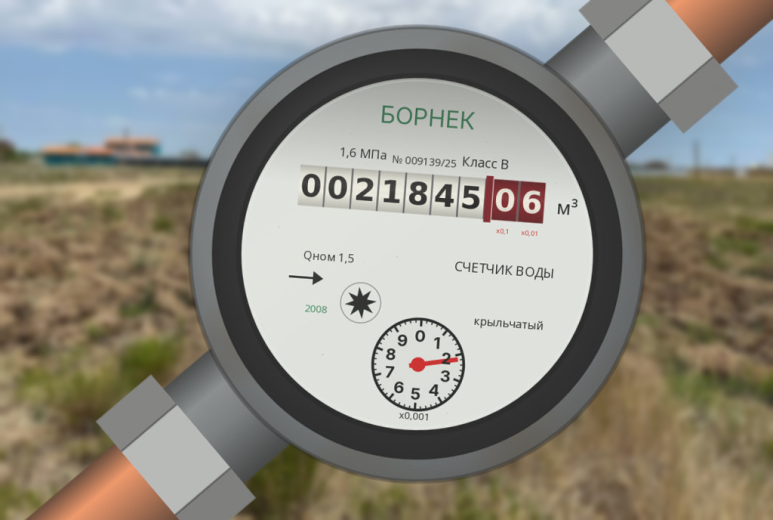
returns 21845.062m³
